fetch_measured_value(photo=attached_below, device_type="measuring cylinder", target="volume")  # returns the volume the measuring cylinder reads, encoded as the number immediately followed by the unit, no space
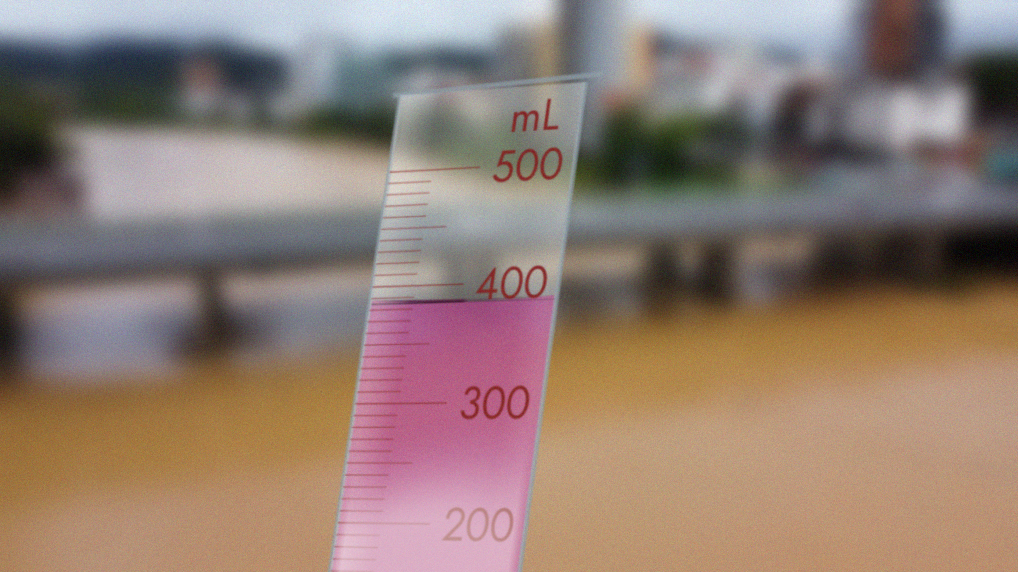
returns 385mL
